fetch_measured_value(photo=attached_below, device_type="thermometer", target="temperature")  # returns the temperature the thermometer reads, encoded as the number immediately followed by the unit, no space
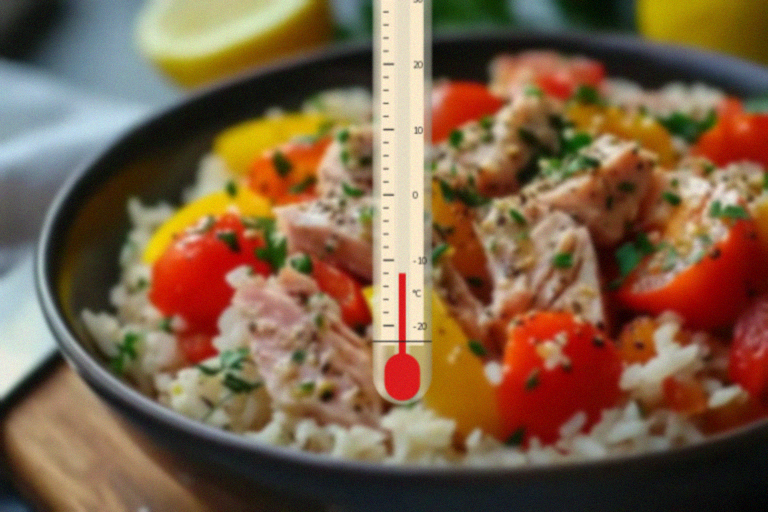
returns -12°C
